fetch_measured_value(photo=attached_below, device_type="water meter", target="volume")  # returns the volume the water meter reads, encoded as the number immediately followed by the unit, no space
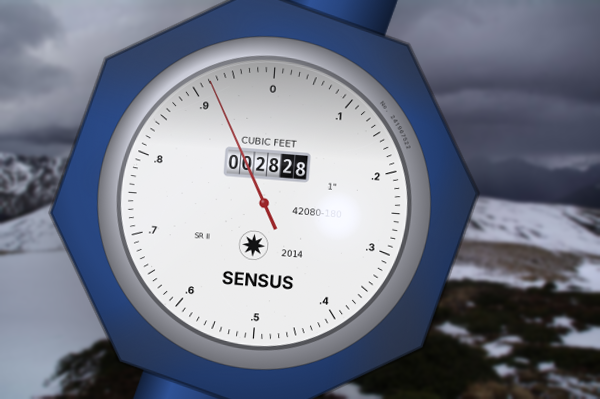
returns 2827.92ft³
